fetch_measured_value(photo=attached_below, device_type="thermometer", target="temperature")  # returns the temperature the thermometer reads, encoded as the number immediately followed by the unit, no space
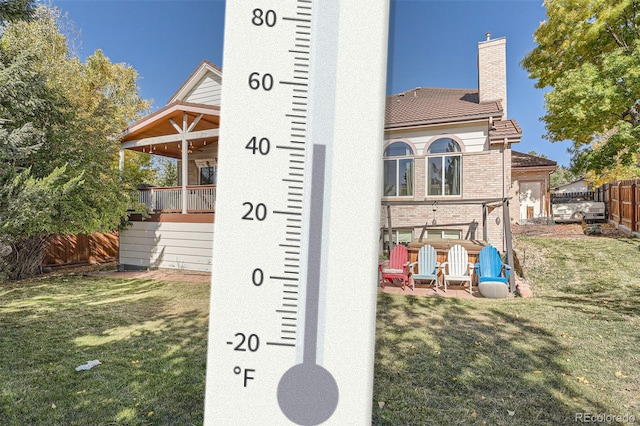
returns 42°F
